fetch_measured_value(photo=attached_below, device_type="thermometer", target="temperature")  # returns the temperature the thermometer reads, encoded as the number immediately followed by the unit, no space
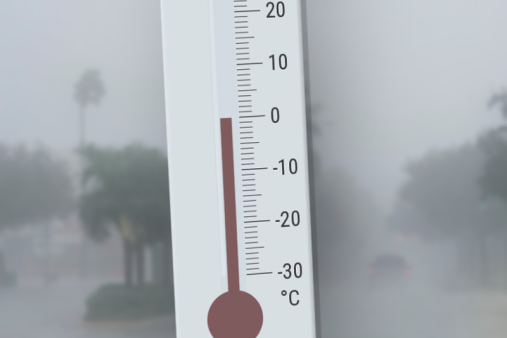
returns 0°C
